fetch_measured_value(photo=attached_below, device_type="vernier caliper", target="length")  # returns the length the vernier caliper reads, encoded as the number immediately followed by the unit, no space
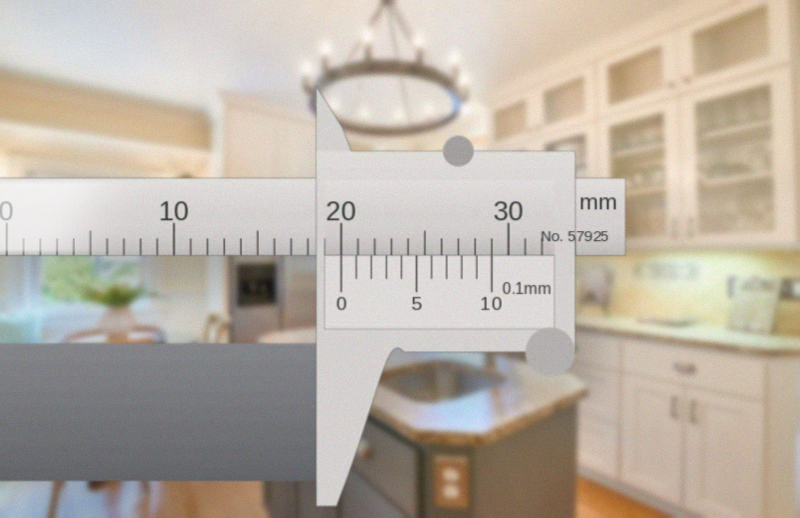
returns 20.0mm
